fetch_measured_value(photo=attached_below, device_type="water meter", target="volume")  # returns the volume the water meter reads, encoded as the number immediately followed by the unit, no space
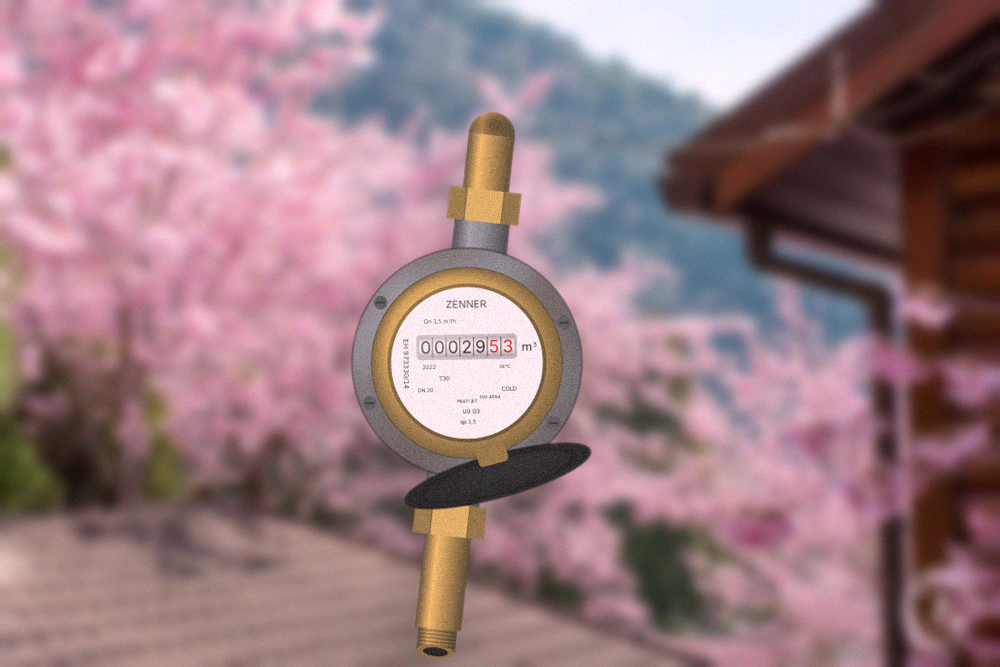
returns 29.53m³
